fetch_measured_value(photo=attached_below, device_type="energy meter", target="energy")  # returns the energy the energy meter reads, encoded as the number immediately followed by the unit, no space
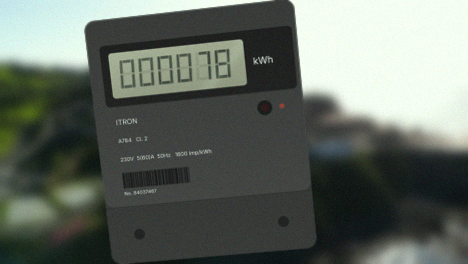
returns 78kWh
